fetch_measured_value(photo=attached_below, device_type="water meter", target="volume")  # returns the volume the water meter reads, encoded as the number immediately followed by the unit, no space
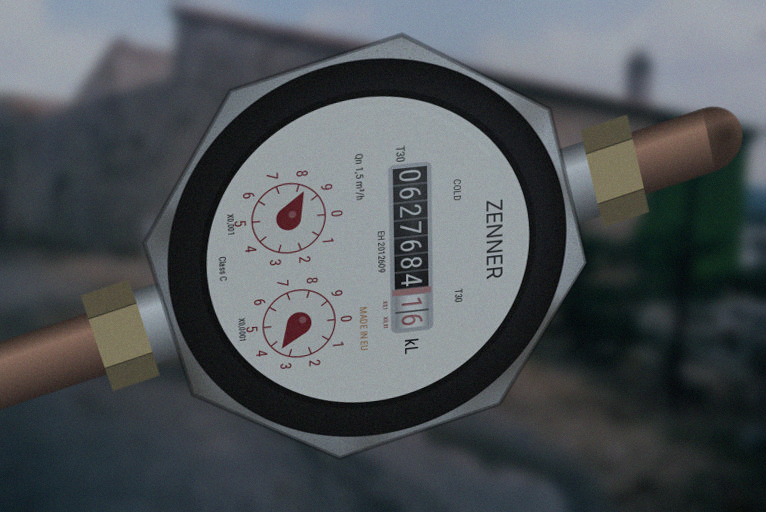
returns 627684.1683kL
